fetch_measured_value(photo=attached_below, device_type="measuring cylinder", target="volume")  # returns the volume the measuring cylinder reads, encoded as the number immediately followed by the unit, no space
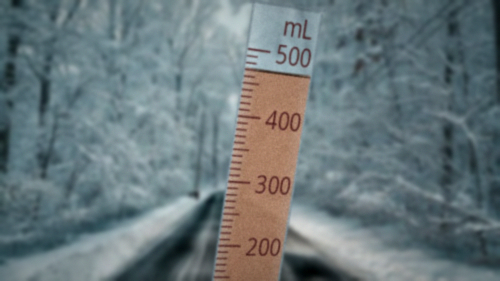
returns 470mL
